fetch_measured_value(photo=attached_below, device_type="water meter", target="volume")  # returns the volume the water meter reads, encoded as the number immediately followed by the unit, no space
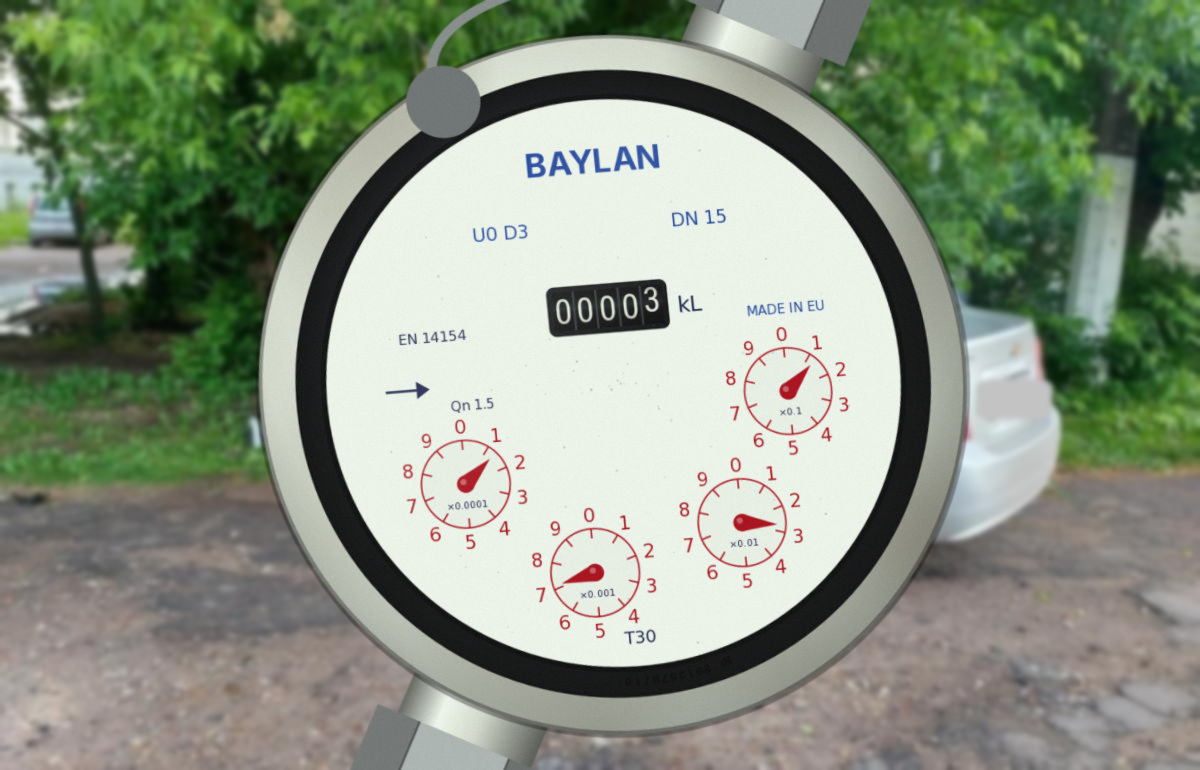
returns 3.1271kL
